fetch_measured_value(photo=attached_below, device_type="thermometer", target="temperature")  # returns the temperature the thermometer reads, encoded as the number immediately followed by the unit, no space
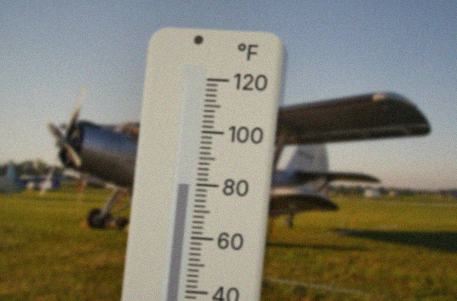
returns 80°F
